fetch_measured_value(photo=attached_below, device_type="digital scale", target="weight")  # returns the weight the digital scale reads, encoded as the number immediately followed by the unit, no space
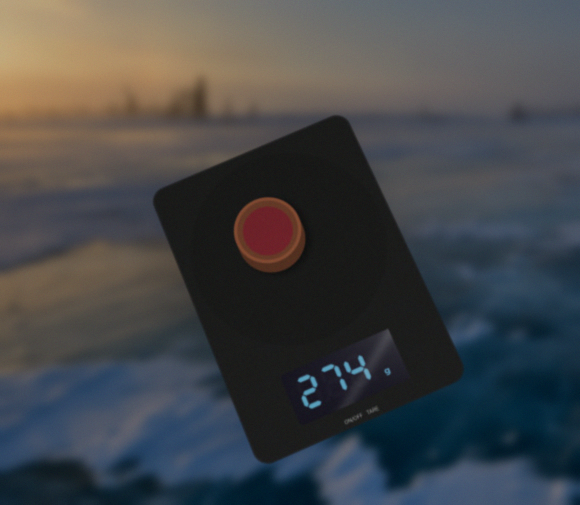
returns 274g
